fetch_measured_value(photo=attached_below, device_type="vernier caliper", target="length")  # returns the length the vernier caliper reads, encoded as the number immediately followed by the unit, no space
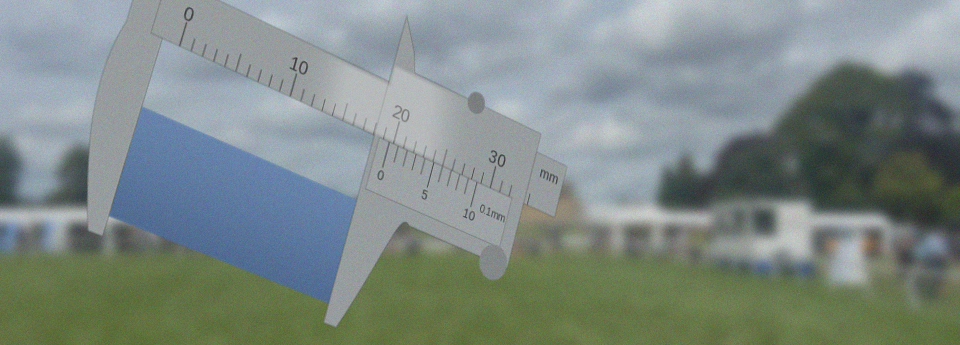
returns 19.6mm
